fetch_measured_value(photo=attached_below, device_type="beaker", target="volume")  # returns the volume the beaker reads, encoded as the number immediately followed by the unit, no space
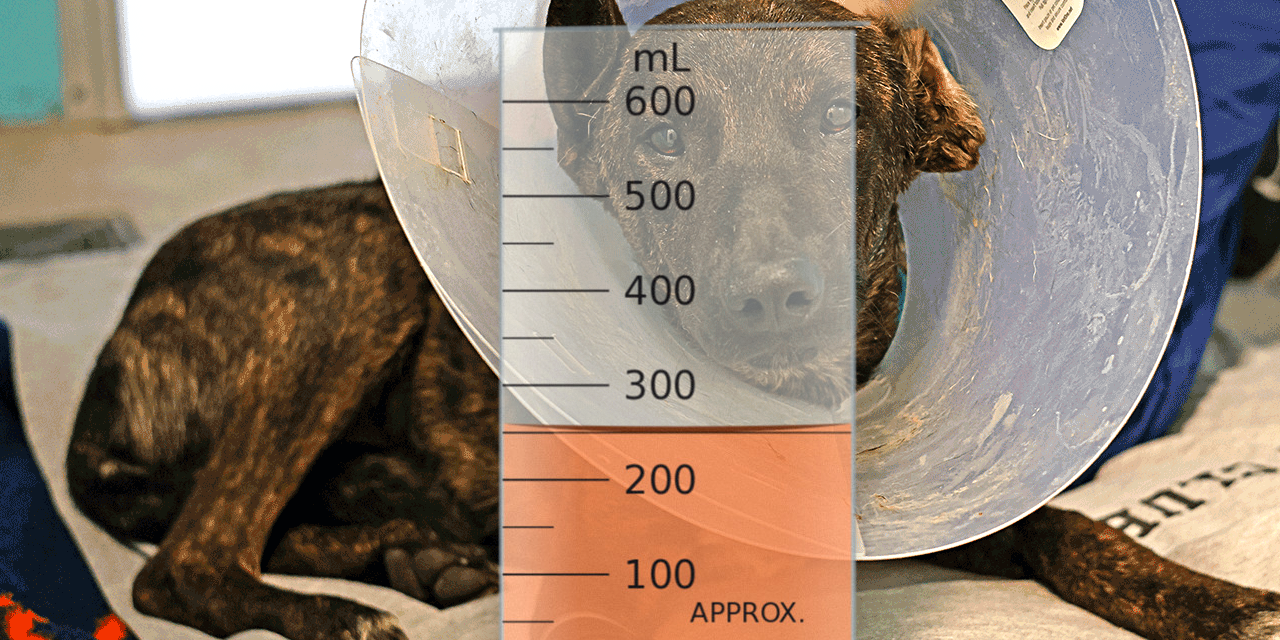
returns 250mL
